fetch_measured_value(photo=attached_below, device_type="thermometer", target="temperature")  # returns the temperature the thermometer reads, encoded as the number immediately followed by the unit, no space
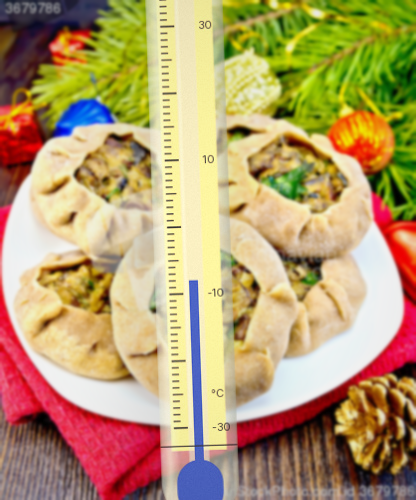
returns -8°C
